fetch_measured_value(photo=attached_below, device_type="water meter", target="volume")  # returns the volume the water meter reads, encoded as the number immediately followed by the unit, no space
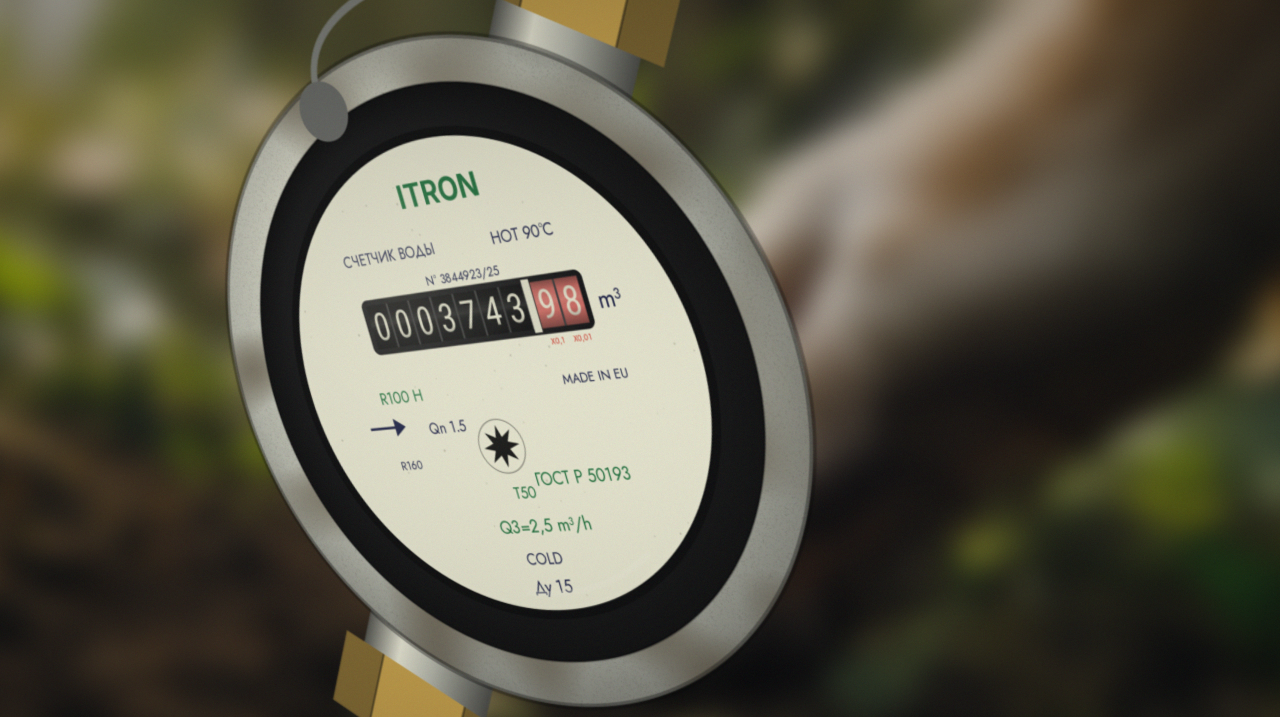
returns 3743.98m³
